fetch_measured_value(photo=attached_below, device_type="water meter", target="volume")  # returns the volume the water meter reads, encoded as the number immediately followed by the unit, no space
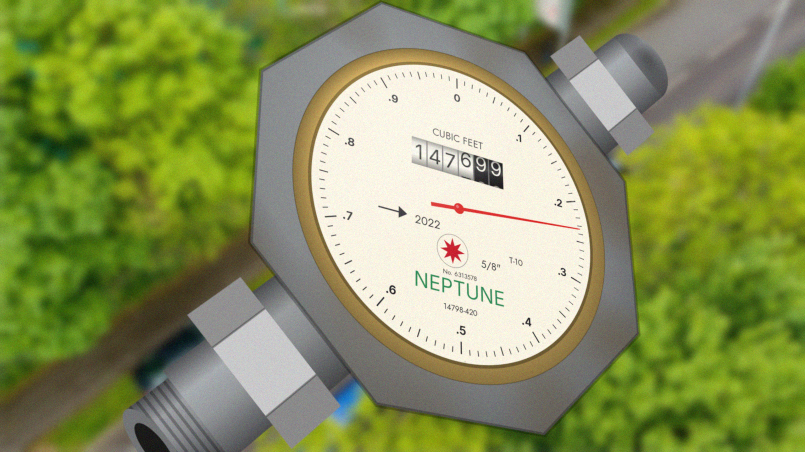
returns 147699.23ft³
